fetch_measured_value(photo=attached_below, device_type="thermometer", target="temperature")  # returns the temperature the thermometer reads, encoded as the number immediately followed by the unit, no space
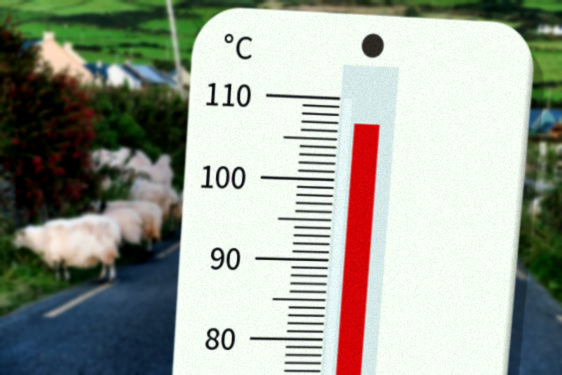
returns 107°C
